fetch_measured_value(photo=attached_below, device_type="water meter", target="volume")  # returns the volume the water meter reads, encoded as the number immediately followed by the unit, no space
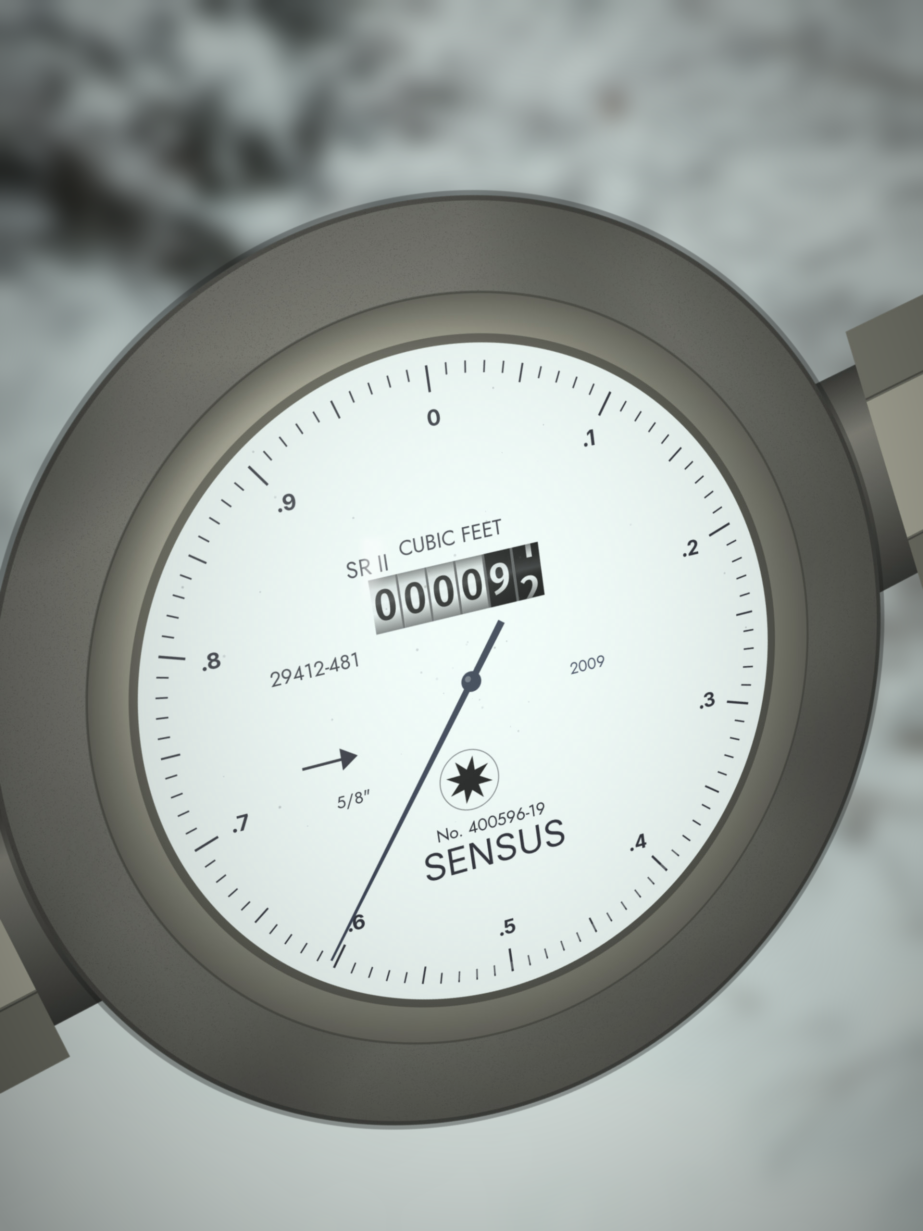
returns 91.60ft³
